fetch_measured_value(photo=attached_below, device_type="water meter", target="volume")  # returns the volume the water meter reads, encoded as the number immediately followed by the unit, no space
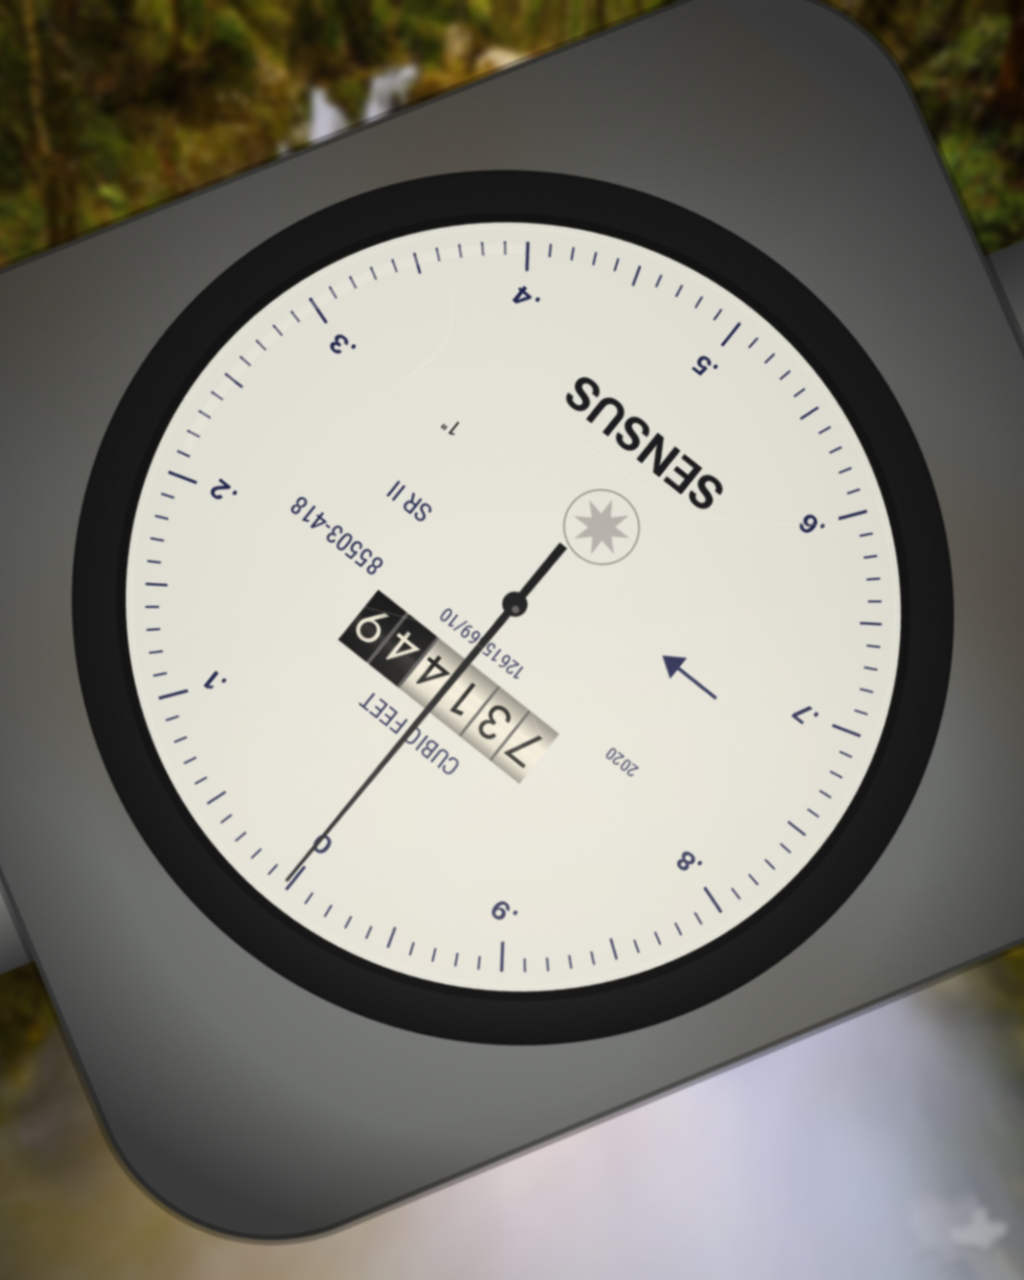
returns 731449.00ft³
